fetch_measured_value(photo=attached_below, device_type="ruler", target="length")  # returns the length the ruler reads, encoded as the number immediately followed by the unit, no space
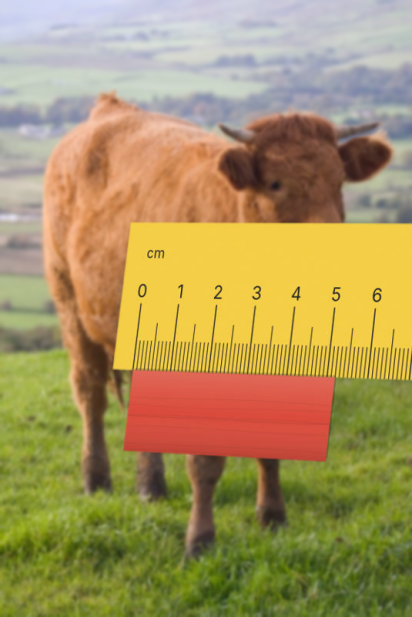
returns 5.2cm
